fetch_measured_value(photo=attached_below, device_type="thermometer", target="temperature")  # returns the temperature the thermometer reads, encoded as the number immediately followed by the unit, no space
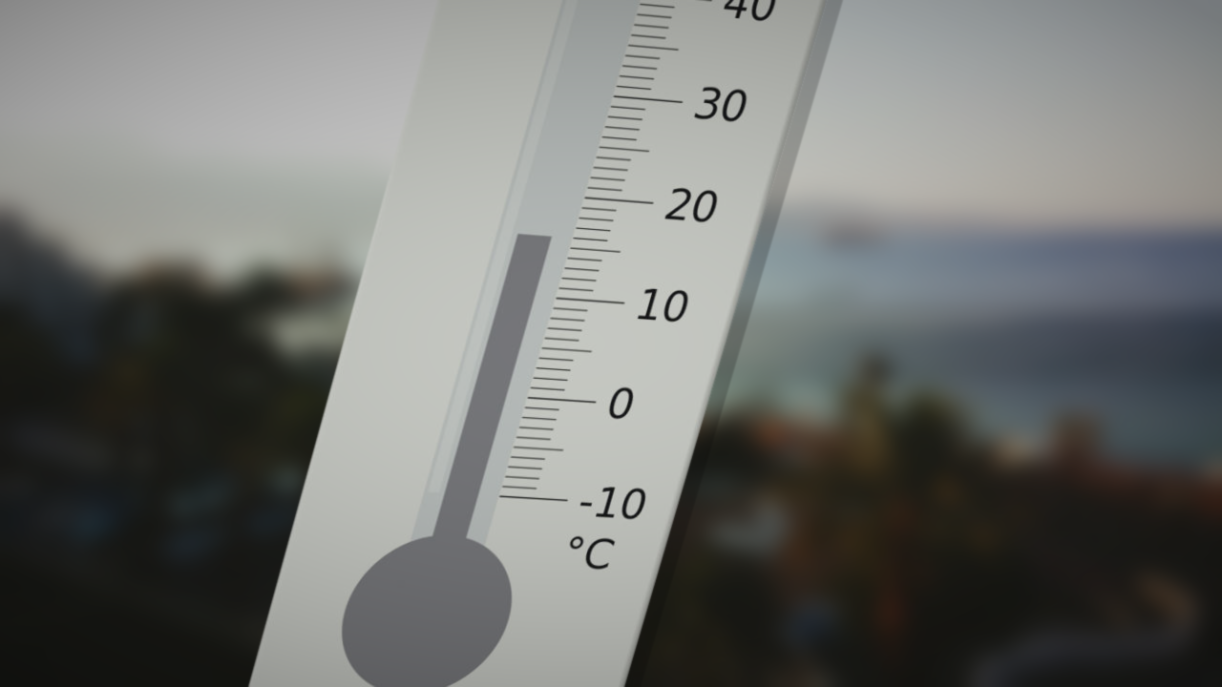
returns 16°C
